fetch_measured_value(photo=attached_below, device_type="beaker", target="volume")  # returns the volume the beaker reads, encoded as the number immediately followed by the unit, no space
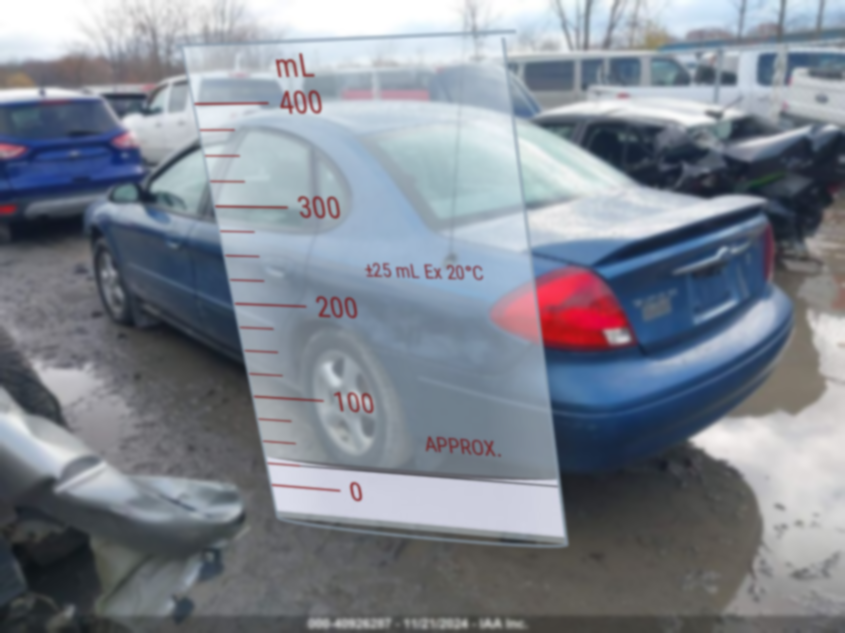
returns 25mL
